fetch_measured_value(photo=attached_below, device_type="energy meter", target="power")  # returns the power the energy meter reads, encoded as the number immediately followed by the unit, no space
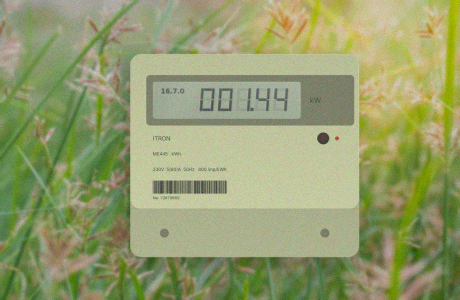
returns 1.44kW
